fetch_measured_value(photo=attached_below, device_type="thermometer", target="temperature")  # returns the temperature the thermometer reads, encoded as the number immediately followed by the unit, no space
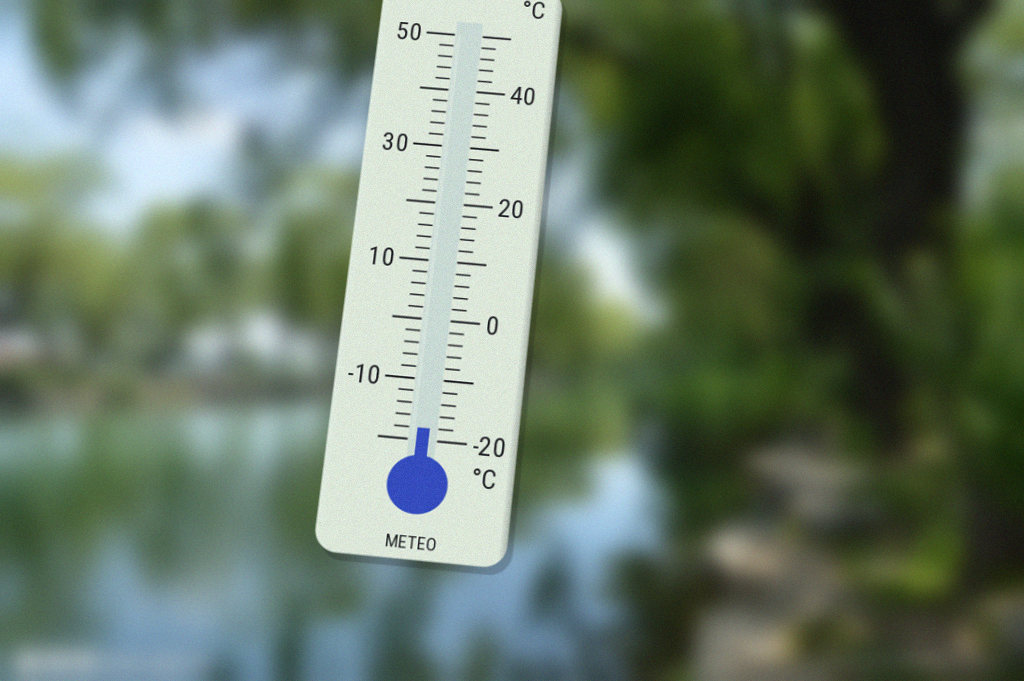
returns -18°C
